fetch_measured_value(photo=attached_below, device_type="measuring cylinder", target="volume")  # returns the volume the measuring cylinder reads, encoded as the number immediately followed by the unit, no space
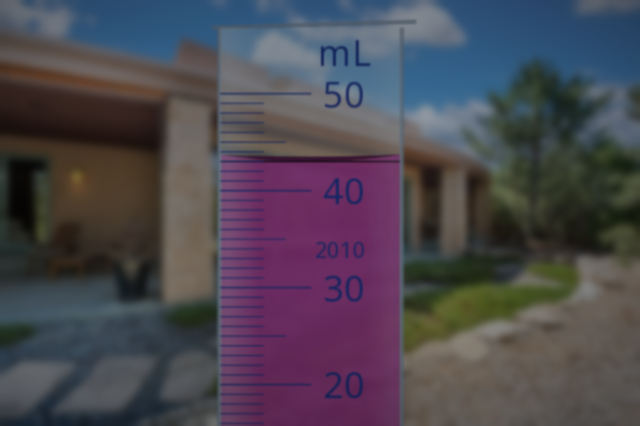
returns 43mL
